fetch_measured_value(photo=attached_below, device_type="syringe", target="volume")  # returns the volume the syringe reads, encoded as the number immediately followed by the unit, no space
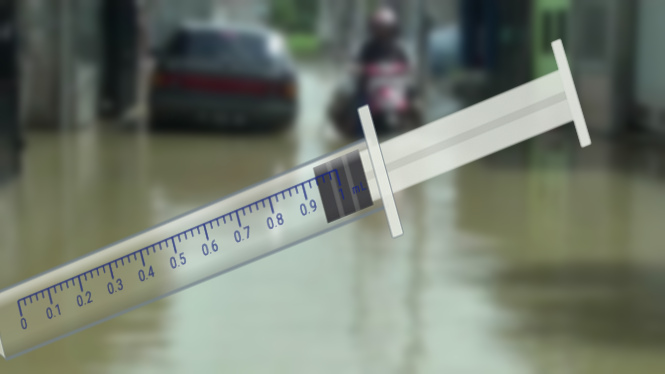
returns 0.94mL
